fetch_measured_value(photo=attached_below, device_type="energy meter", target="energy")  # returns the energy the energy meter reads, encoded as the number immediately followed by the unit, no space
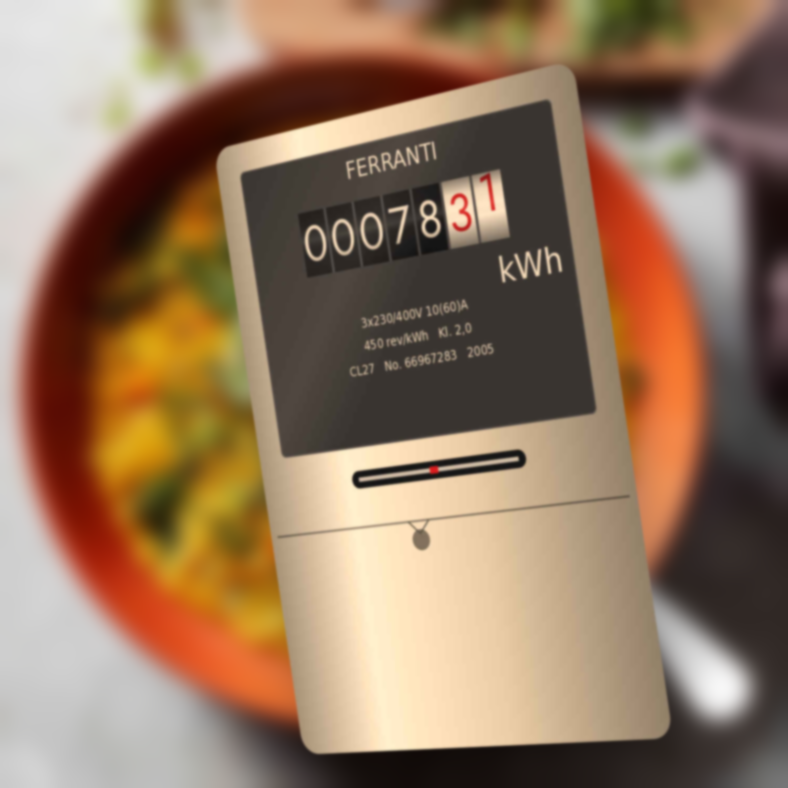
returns 78.31kWh
